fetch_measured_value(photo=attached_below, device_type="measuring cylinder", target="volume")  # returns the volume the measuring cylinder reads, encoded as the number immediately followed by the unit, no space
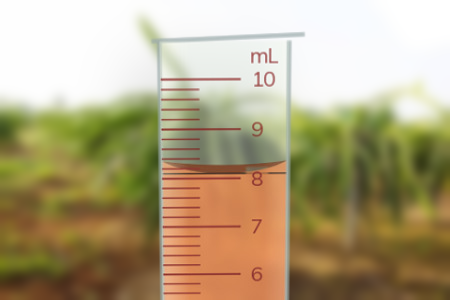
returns 8.1mL
